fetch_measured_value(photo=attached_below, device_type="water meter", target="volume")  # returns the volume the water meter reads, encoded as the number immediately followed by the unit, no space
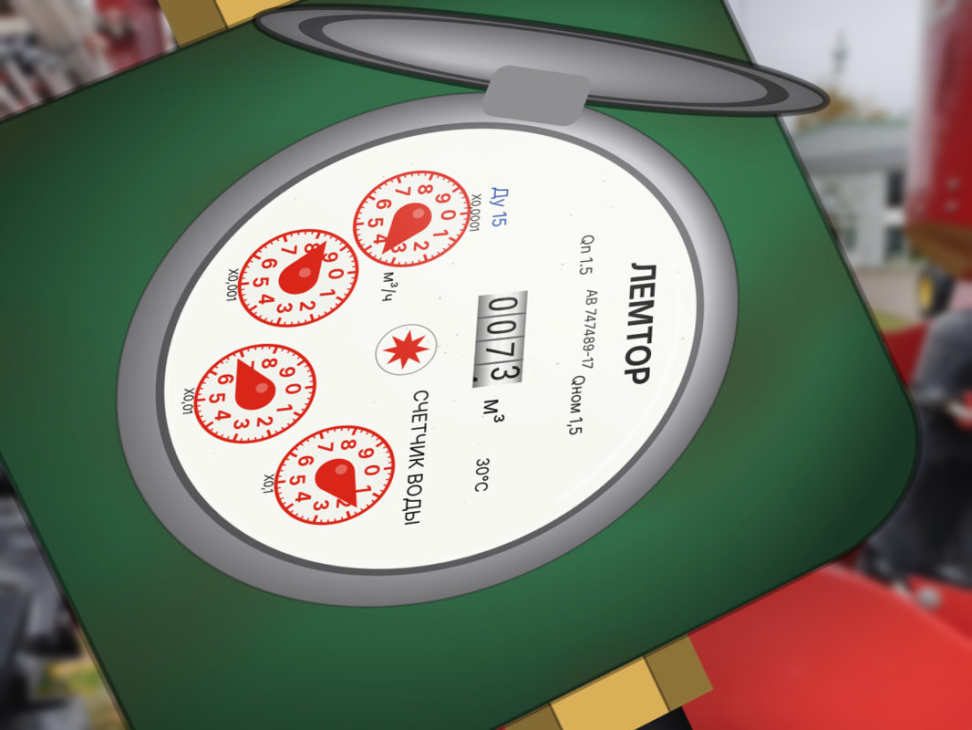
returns 73.1683m³
